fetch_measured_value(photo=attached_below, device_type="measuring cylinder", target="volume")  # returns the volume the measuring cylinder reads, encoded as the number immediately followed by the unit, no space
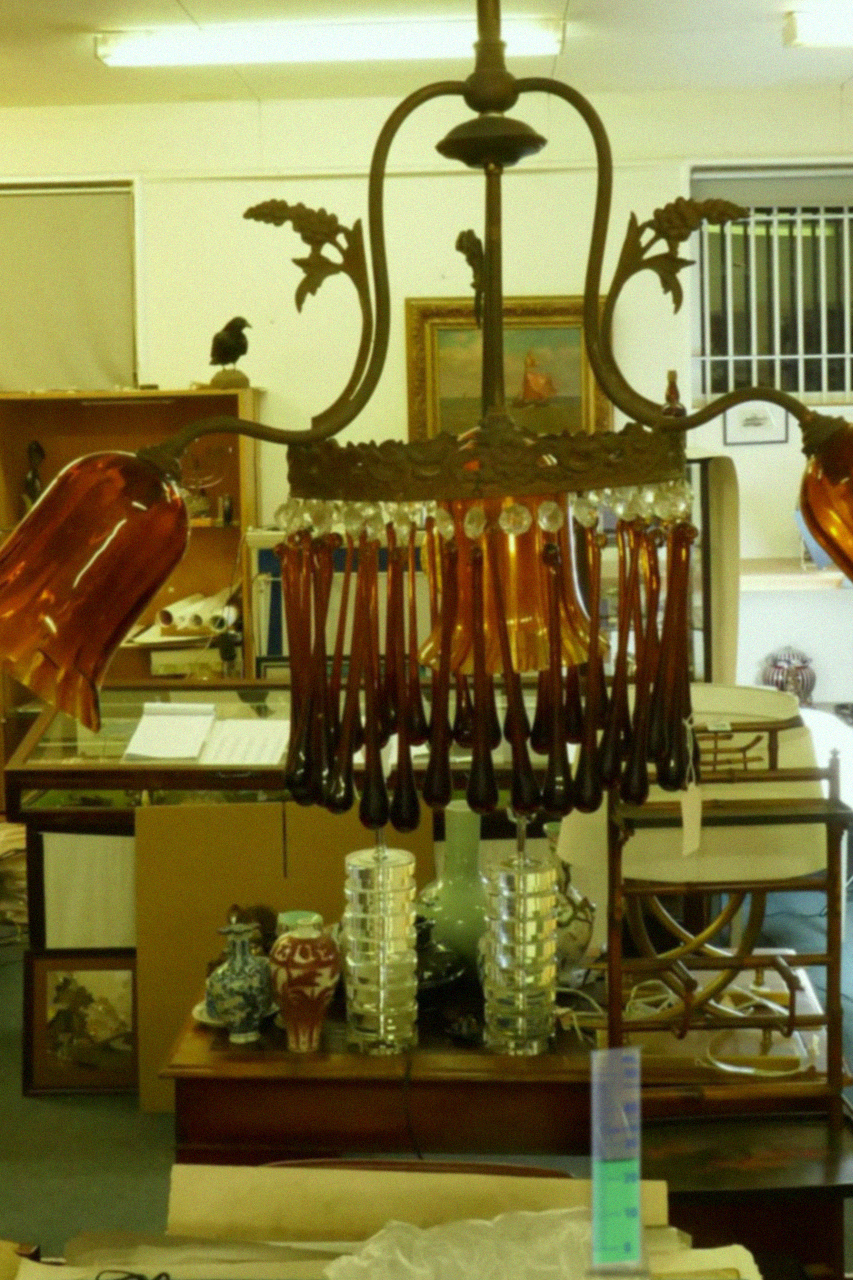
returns 25mL
